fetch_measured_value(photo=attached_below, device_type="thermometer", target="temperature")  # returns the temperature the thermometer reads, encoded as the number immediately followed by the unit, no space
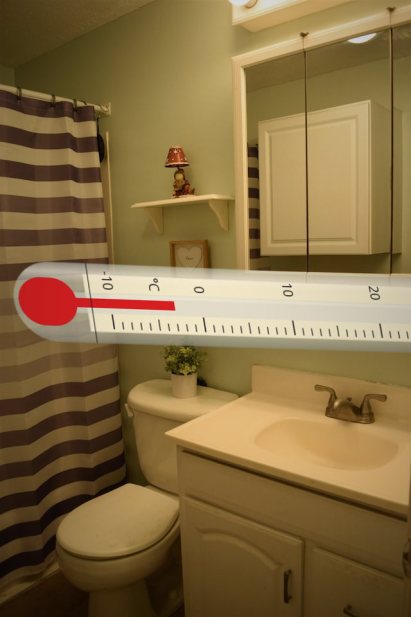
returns -3°C
